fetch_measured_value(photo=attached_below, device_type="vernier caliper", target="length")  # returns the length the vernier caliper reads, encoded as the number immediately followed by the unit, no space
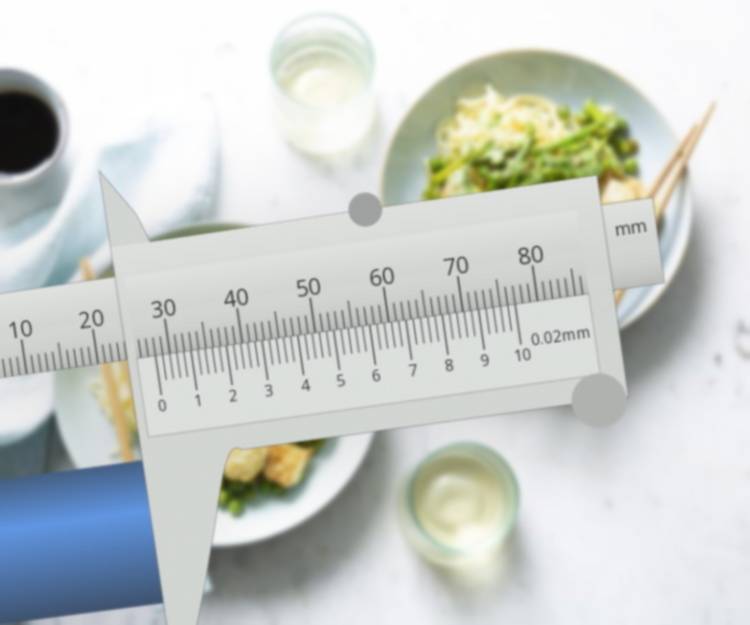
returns 28.0mm
